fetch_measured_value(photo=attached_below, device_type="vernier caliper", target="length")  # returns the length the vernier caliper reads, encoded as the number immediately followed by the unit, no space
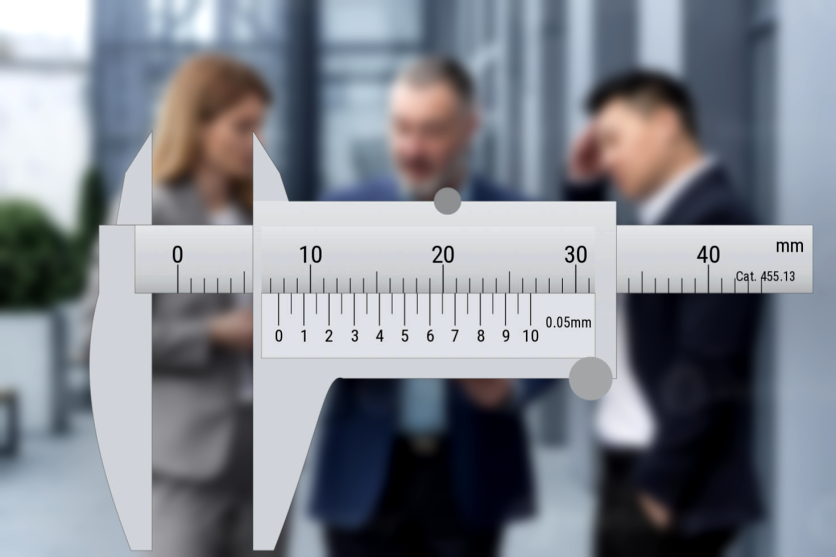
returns 7.6mm
